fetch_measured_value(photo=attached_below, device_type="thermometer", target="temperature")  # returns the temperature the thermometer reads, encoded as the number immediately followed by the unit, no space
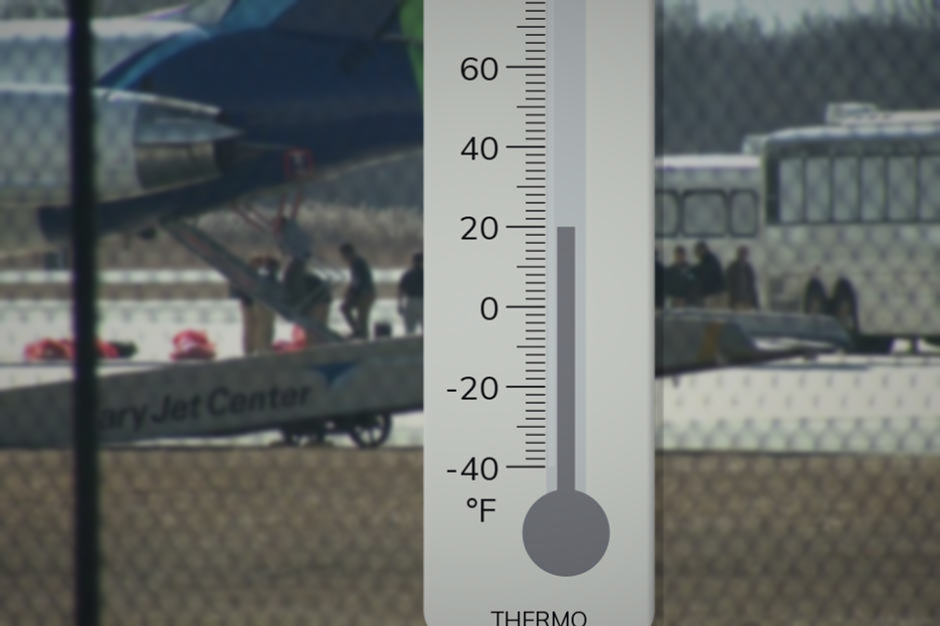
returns 20°F
